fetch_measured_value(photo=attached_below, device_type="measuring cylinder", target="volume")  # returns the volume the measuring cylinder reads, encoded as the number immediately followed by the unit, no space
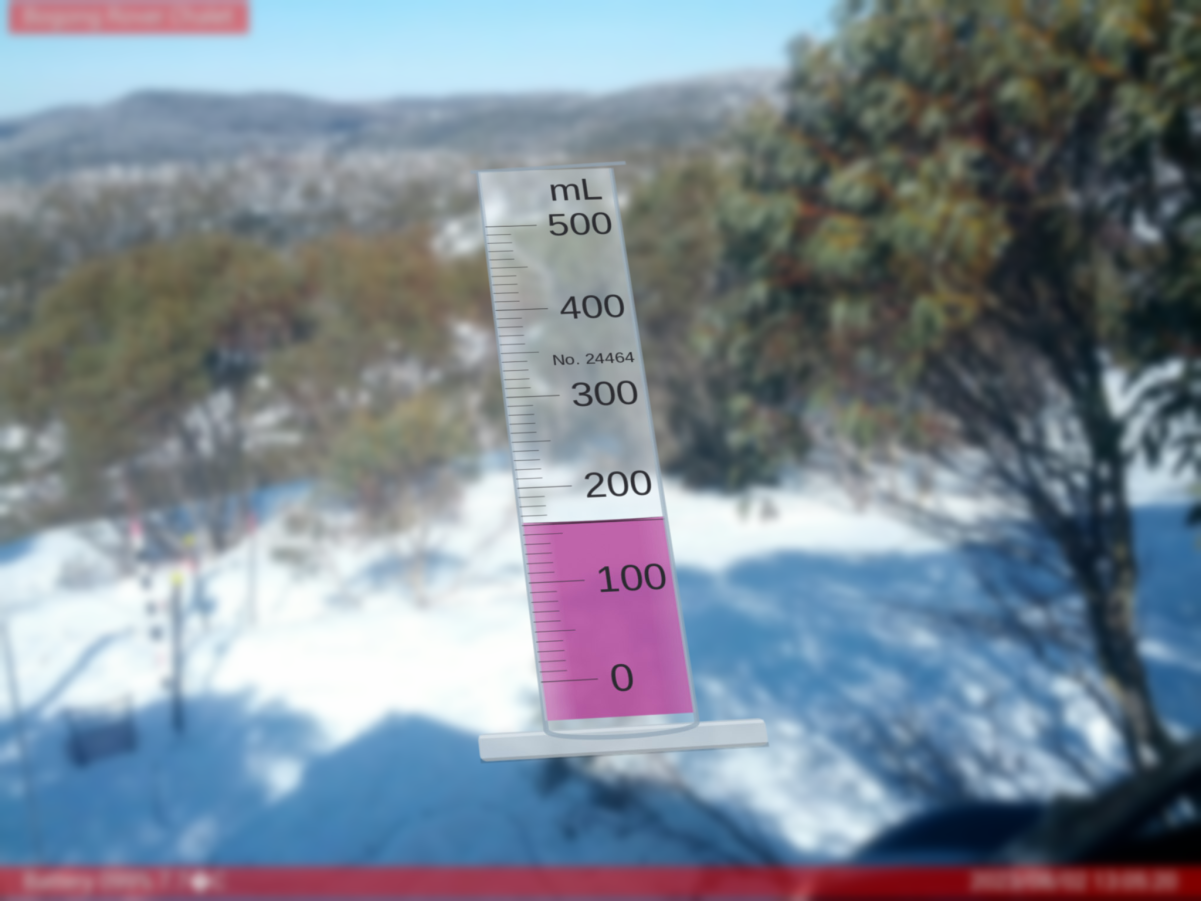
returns 160mL
